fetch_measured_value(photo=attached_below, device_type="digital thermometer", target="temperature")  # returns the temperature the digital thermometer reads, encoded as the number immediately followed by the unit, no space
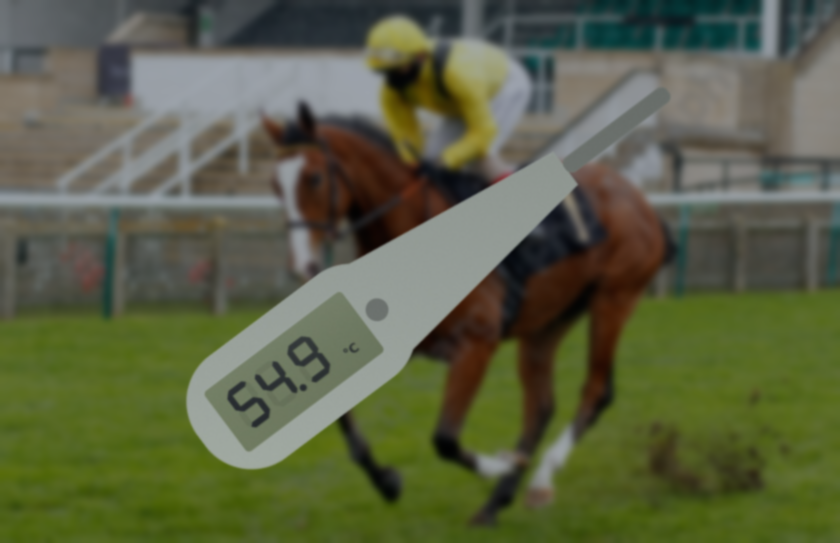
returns 54.9°C
